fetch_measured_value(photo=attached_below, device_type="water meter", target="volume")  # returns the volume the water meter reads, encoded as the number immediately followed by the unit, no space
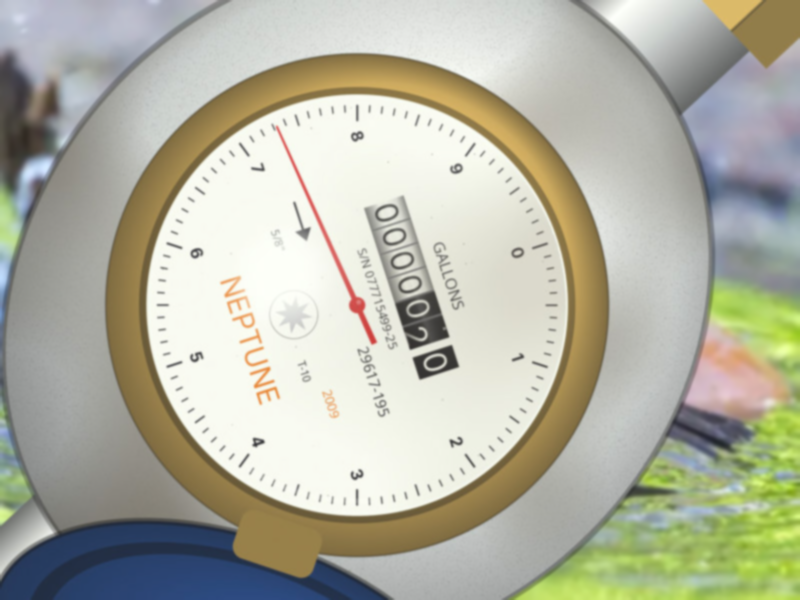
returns 17.3gal
